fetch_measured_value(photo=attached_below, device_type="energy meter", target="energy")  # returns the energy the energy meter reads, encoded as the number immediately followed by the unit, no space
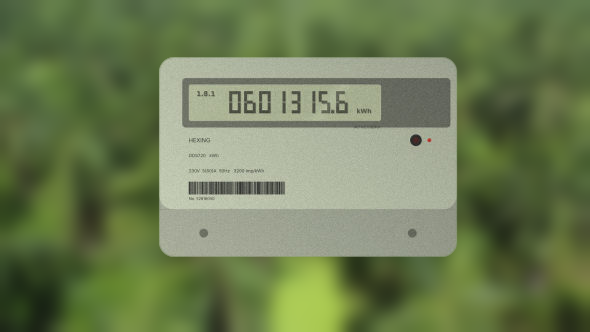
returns 601315.6kWh
